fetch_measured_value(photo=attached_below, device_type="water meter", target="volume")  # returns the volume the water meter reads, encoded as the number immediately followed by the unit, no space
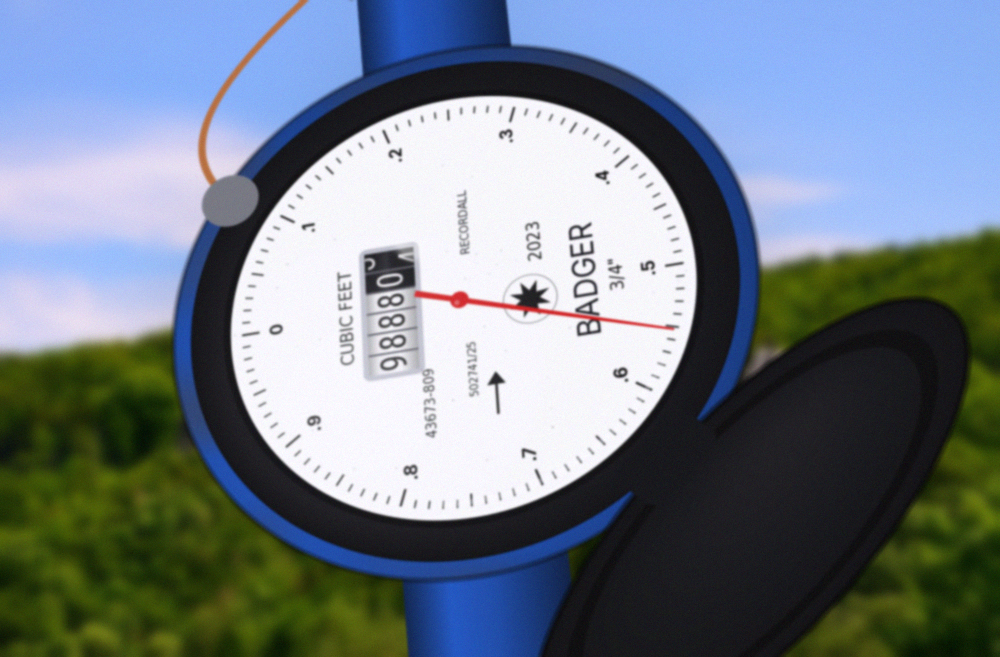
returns 988803.55ft³
